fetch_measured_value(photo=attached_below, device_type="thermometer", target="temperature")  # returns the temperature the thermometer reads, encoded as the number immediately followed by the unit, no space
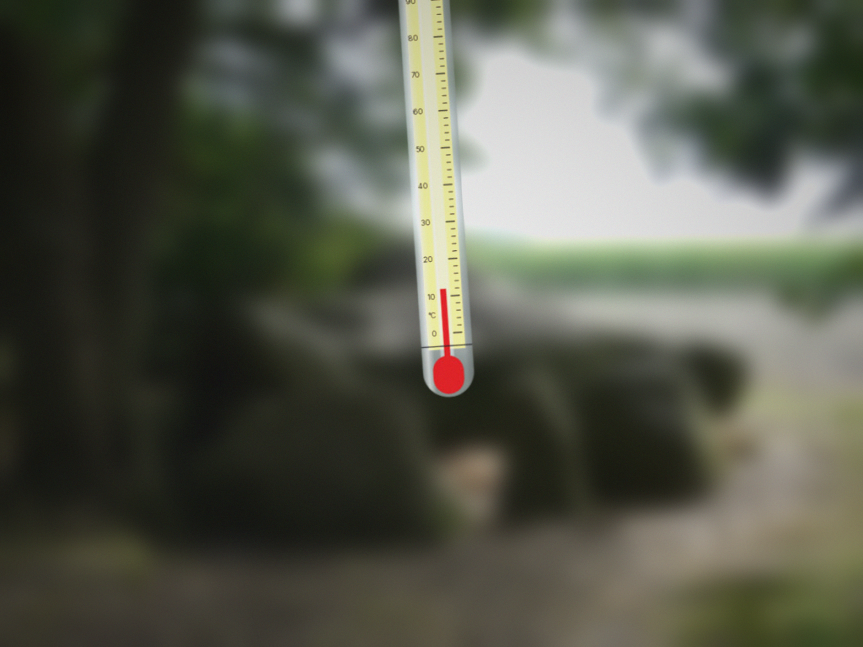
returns 12°C
